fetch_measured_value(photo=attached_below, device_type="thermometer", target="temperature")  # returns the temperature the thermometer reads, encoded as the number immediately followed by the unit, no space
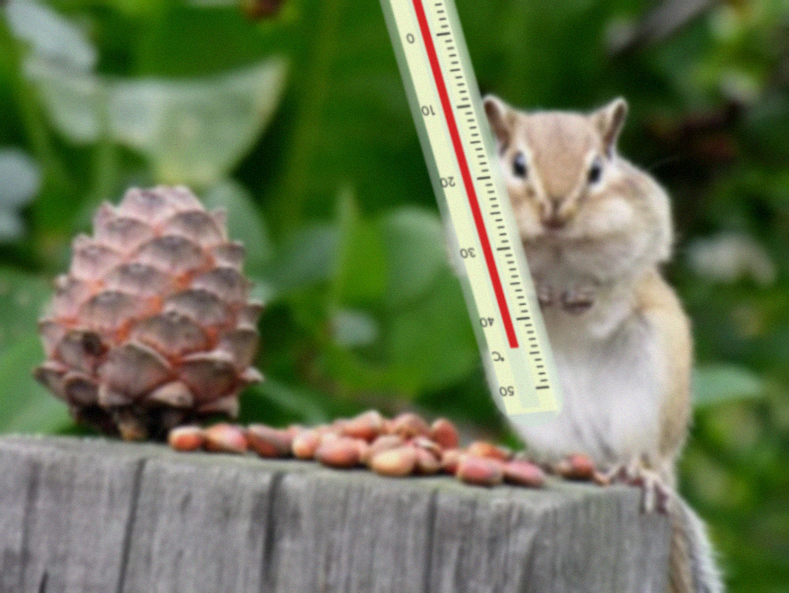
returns 44°C
